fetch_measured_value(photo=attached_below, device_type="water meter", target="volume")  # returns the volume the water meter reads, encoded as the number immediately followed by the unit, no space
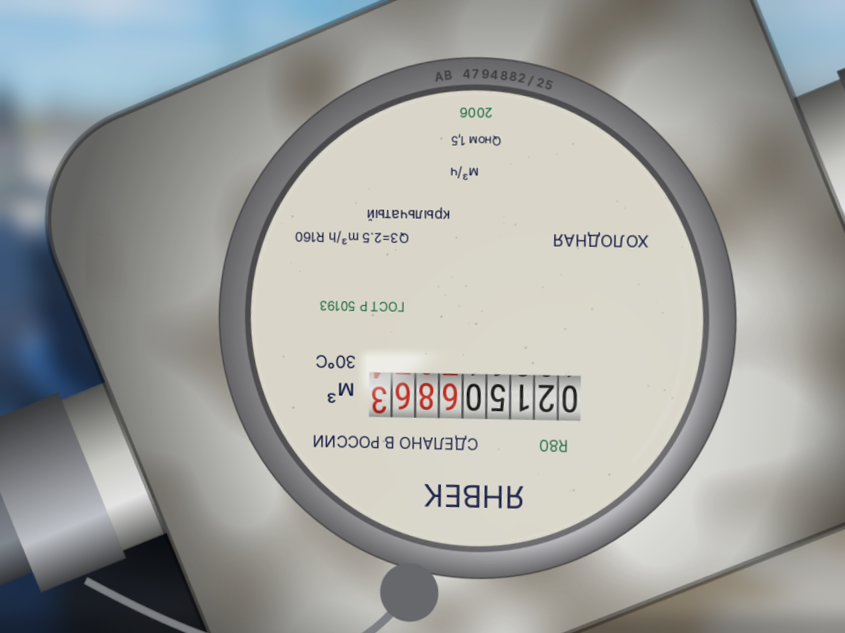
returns 2150.6863m³
